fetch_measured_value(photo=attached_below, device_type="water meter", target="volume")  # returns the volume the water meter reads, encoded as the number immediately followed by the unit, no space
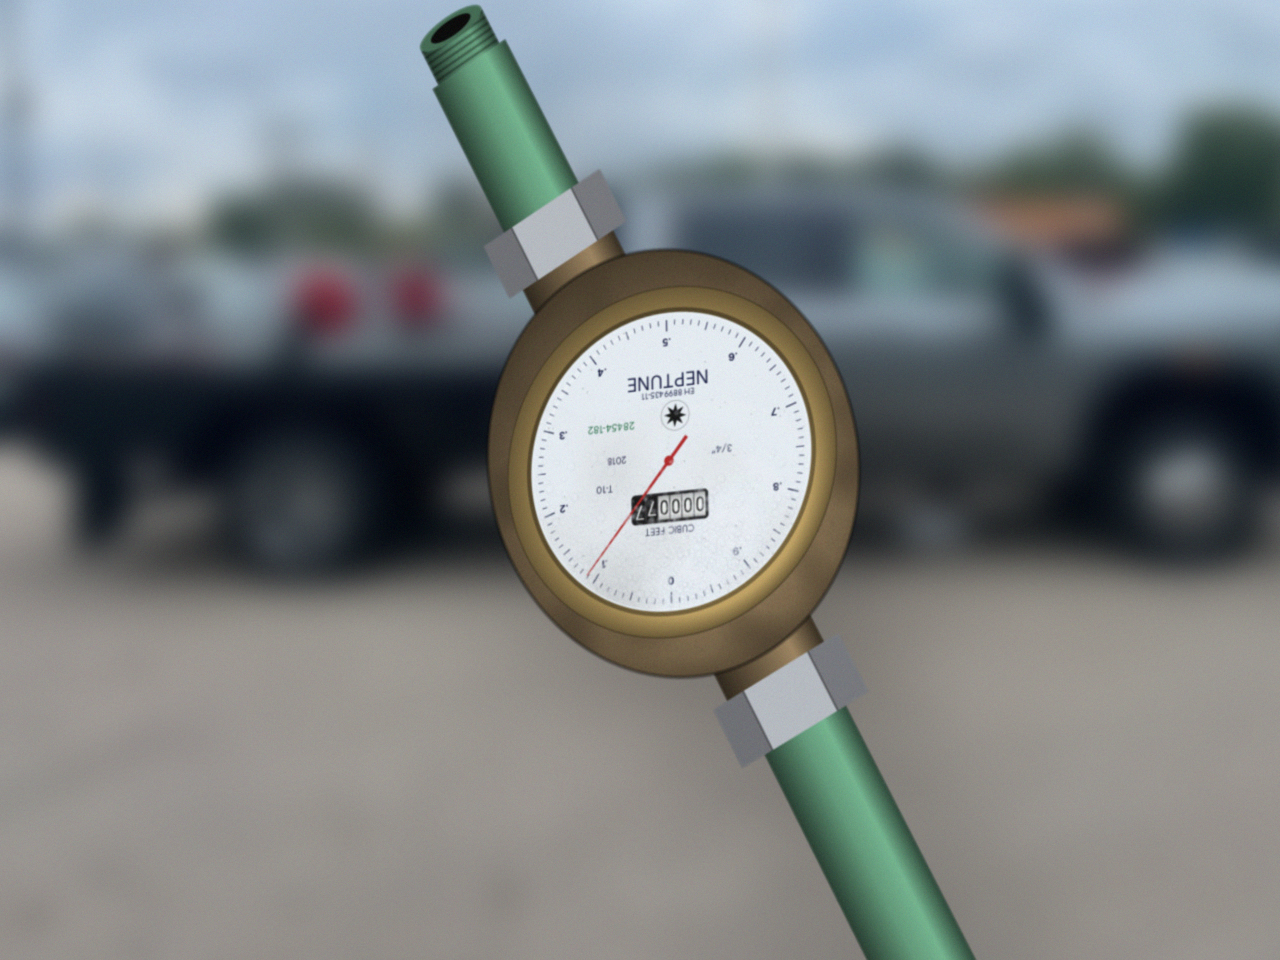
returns 77.11ft³
